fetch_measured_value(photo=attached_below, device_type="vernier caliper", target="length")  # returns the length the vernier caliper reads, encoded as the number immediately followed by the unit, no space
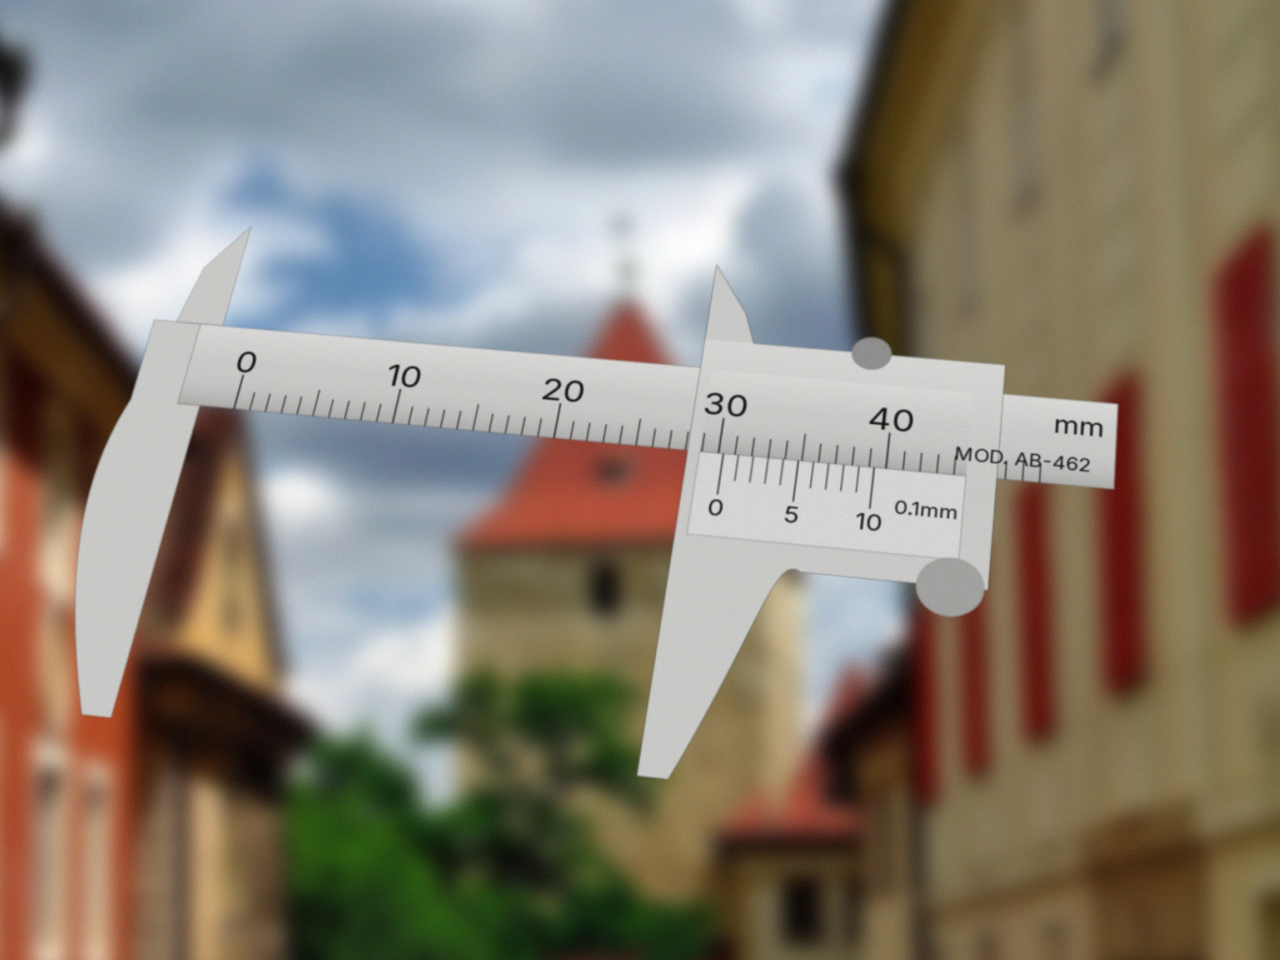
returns 30.3mm
